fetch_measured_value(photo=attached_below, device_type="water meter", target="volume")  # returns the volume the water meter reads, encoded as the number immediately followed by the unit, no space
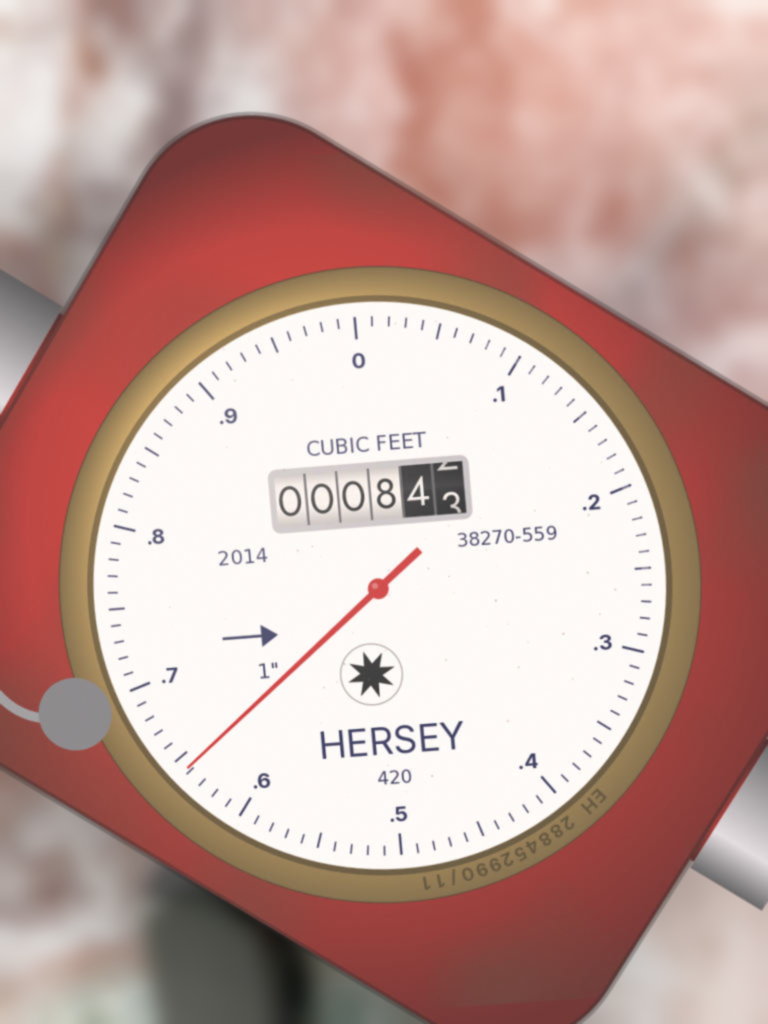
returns 842.64ft³
